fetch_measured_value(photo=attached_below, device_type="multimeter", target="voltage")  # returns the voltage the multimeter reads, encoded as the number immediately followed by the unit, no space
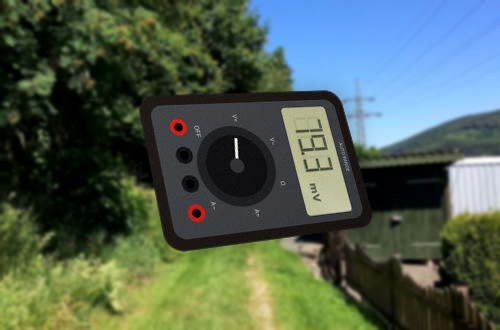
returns 79.3mV
